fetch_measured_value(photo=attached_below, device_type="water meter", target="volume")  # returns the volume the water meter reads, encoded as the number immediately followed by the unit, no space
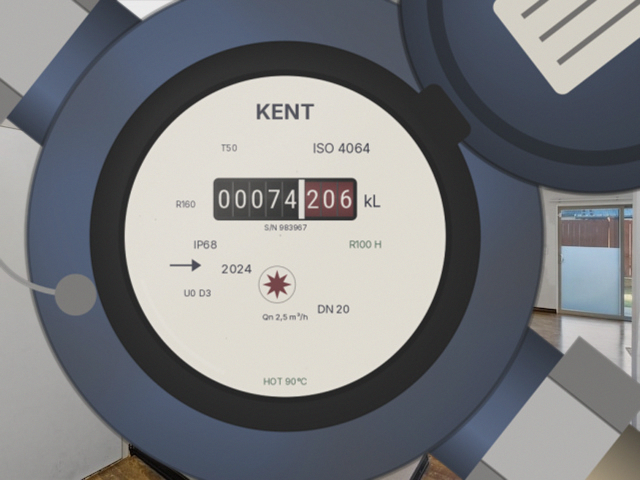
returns 74.206kL
